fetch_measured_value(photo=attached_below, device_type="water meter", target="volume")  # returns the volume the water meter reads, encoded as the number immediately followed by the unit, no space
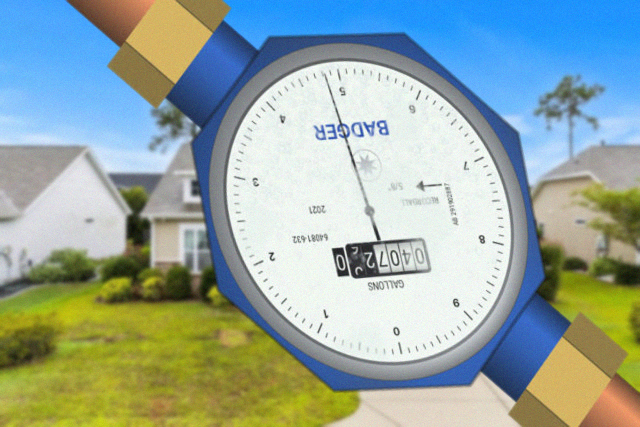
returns 407254.8gal
